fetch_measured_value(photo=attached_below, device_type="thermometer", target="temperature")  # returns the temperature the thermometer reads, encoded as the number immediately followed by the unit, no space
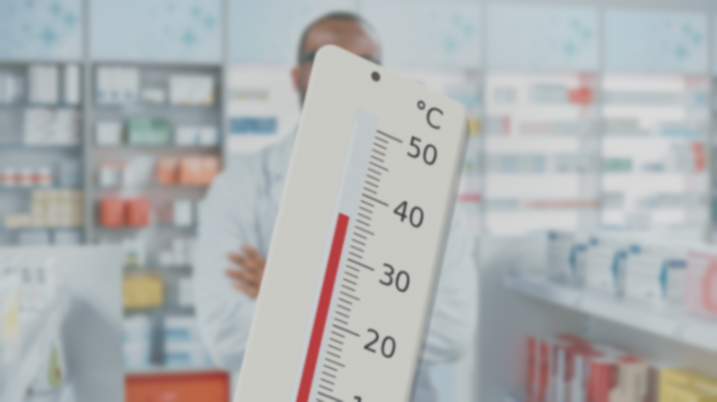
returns 36°C
